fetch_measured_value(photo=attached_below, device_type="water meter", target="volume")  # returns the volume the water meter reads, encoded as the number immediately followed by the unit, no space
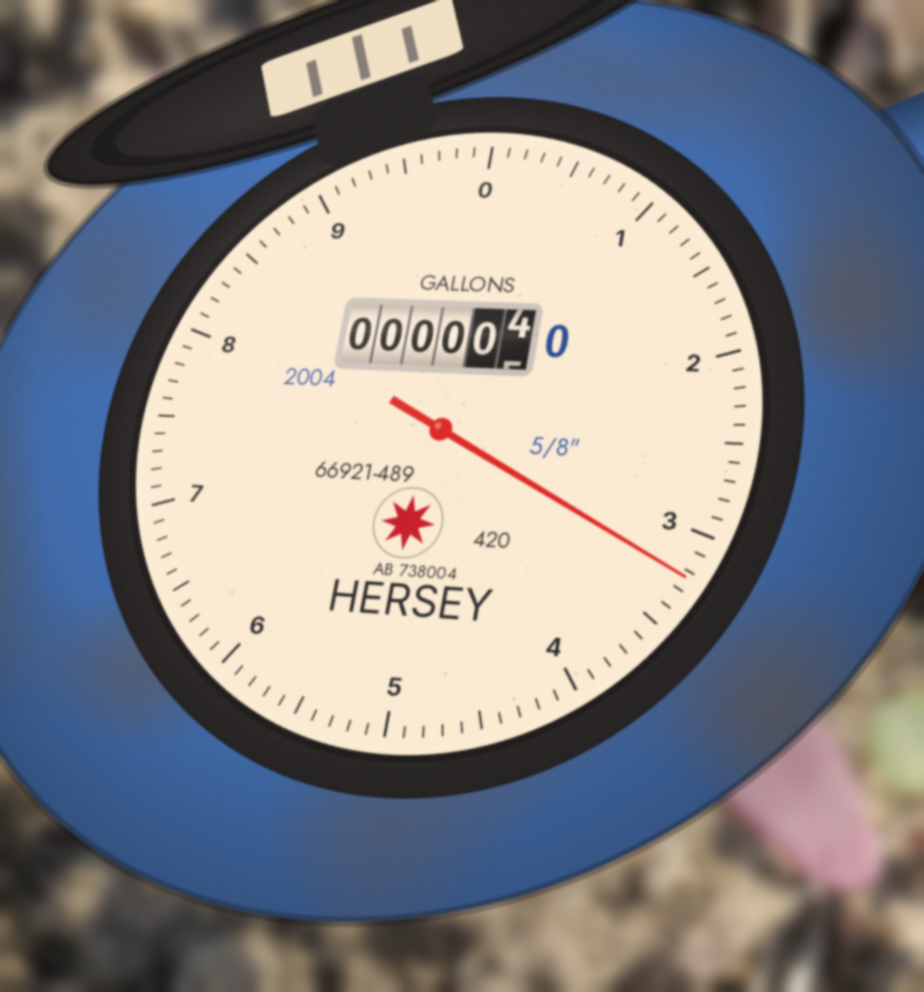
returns 43.2gal
